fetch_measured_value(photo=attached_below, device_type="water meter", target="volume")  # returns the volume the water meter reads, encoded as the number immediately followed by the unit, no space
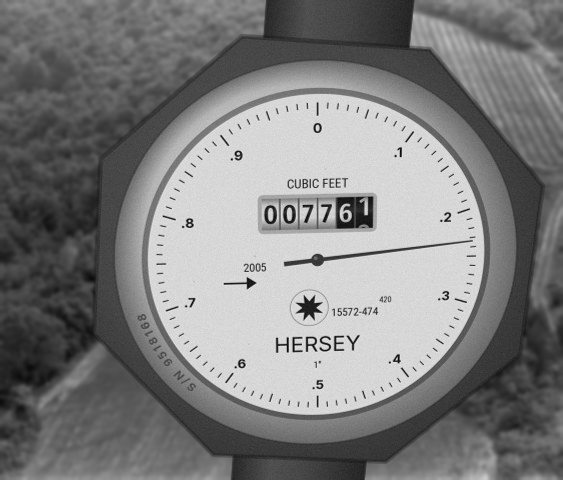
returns 7761.23ft³
